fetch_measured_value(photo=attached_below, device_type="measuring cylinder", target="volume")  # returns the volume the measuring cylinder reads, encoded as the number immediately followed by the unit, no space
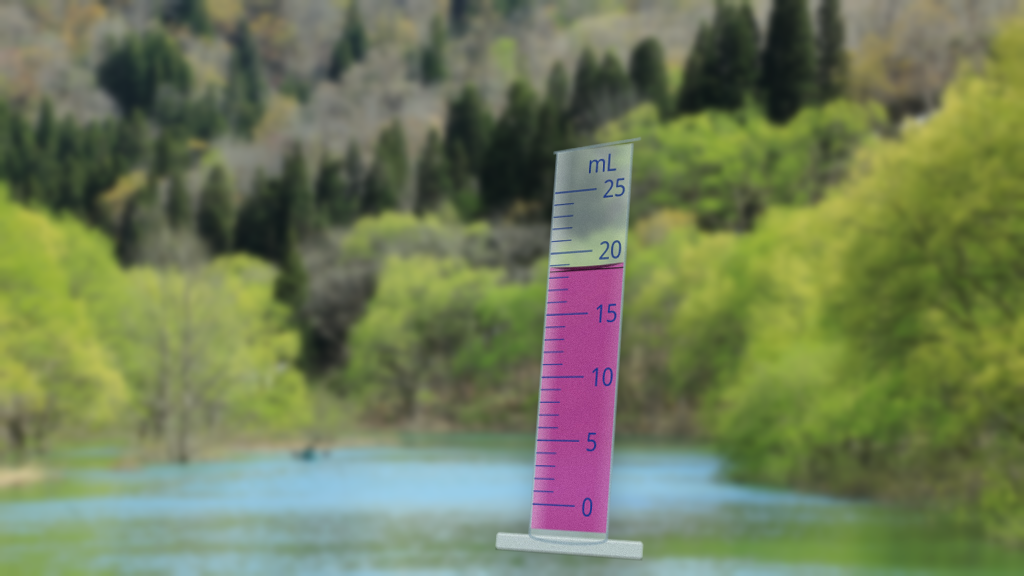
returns 18.5mL
